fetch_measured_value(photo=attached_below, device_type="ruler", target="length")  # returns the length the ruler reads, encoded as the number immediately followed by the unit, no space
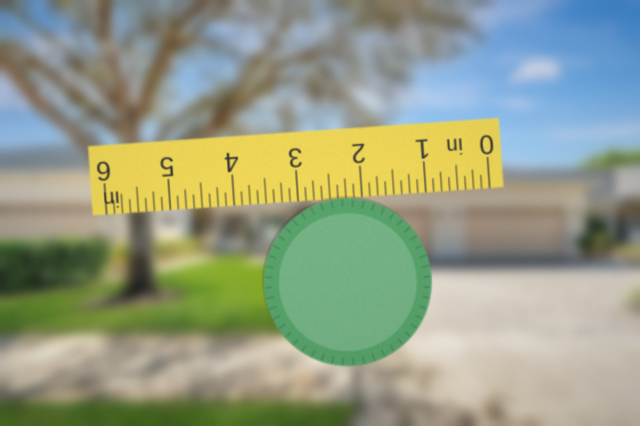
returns 2.625in
